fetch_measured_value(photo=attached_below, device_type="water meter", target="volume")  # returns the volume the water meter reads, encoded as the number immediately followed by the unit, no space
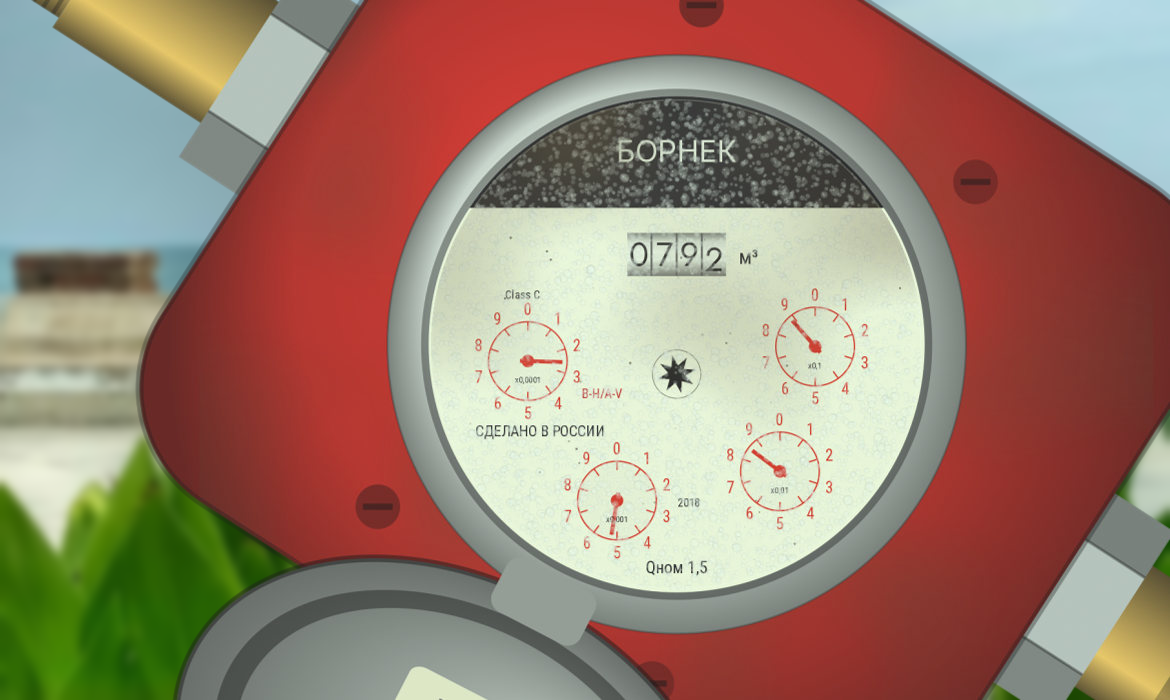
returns 791.8852m³
